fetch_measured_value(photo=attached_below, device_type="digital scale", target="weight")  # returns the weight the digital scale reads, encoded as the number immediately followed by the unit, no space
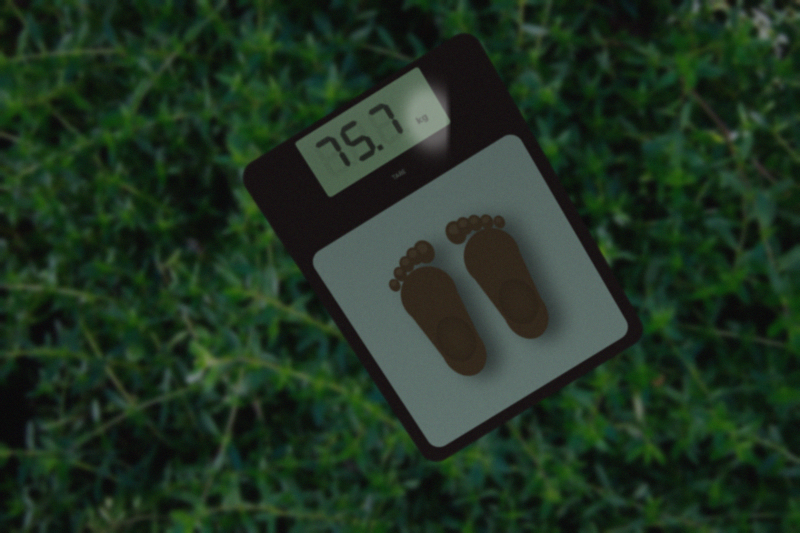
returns 75.7kg
